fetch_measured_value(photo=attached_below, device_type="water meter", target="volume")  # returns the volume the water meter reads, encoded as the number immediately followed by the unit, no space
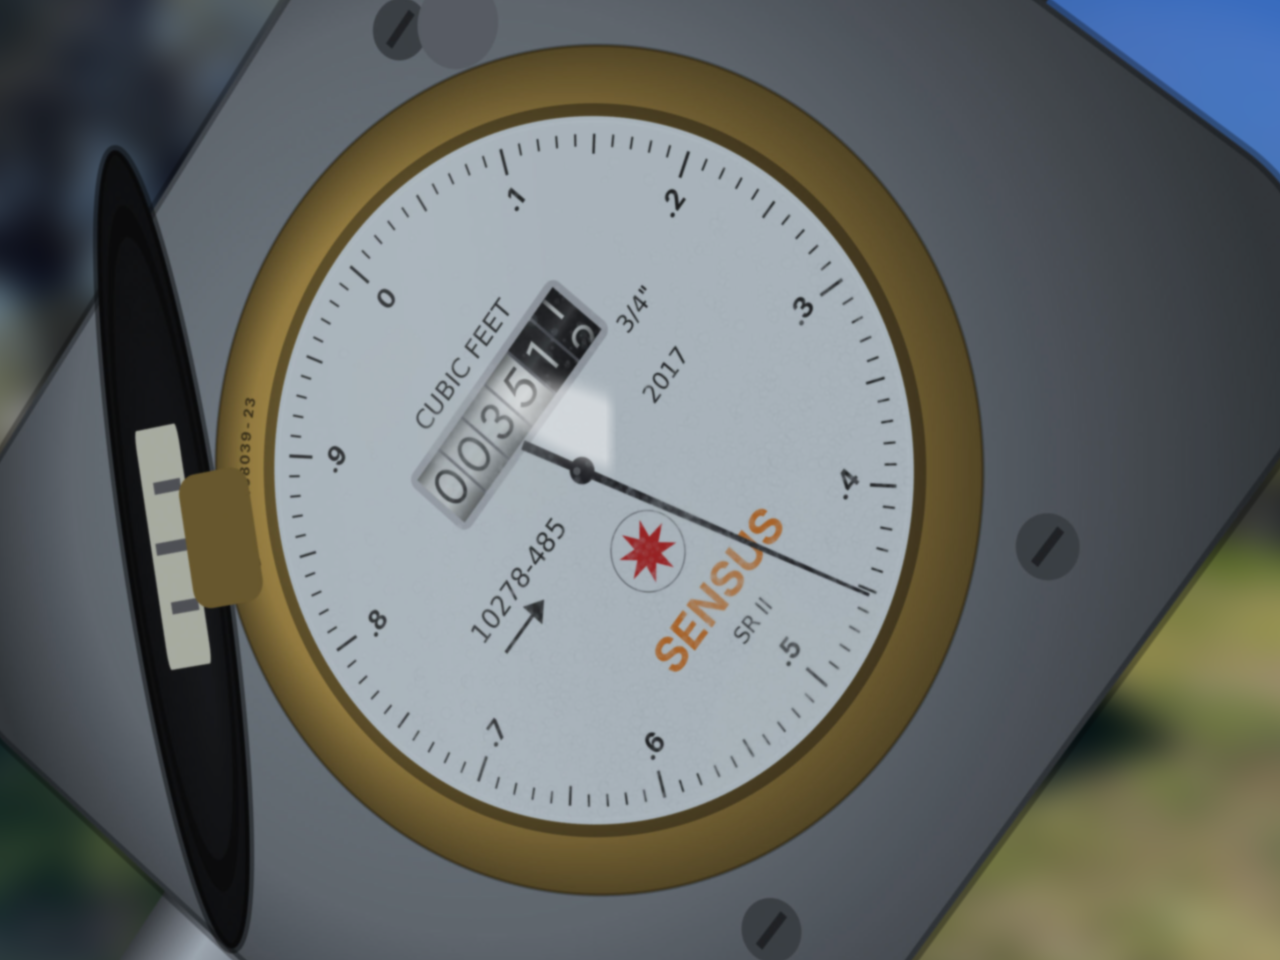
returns 3511.45ft³
